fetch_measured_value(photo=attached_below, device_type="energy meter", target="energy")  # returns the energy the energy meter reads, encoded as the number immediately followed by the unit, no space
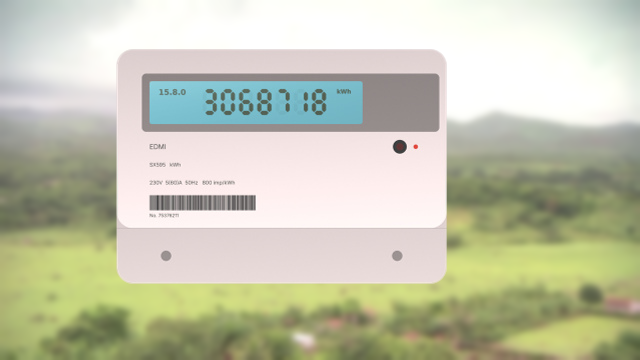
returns 3068718kWh
